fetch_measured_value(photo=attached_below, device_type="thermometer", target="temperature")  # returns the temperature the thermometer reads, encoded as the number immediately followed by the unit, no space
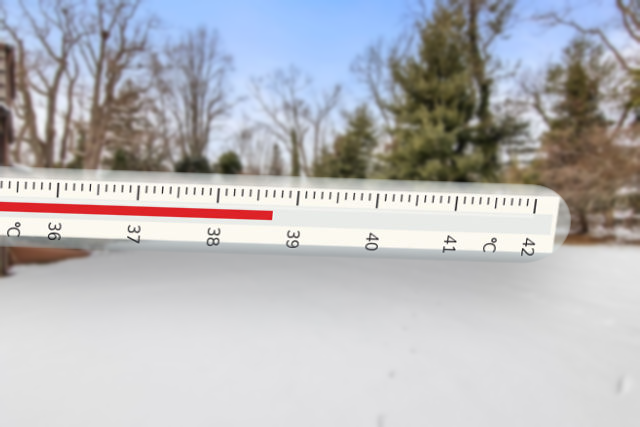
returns 38.7°C
